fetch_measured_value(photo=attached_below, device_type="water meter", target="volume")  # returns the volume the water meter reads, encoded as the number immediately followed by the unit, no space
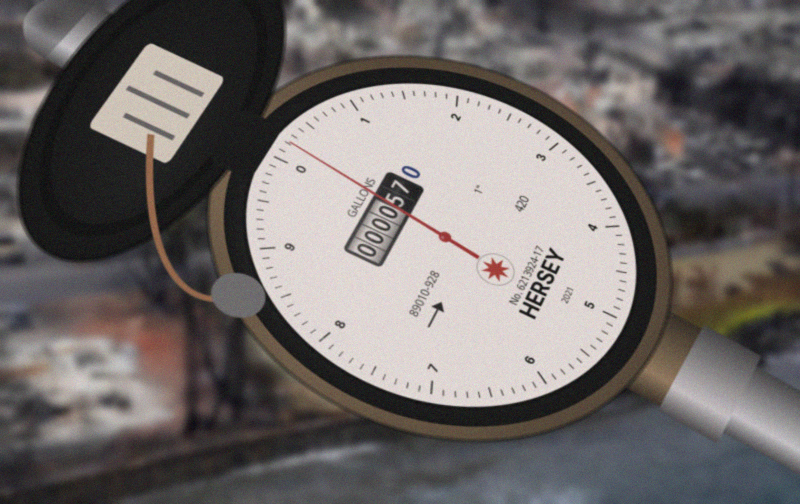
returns 570.2gal
